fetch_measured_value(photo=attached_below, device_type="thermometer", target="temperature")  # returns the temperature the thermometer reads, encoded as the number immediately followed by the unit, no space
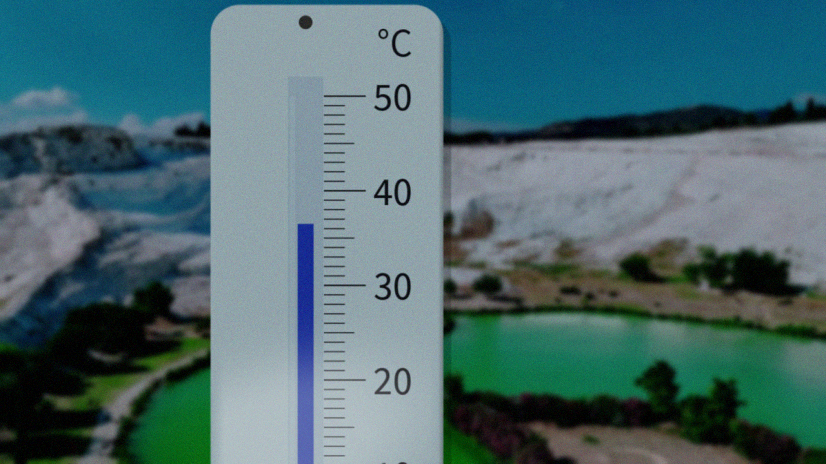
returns 36.5°C
